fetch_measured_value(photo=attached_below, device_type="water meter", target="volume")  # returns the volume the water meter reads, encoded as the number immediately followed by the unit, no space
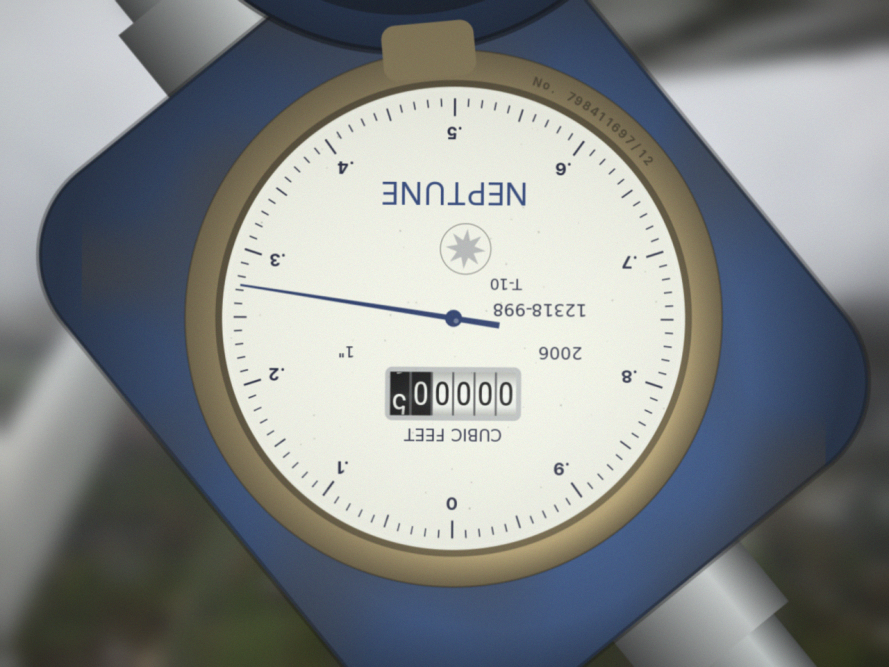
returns 5.27ft³
